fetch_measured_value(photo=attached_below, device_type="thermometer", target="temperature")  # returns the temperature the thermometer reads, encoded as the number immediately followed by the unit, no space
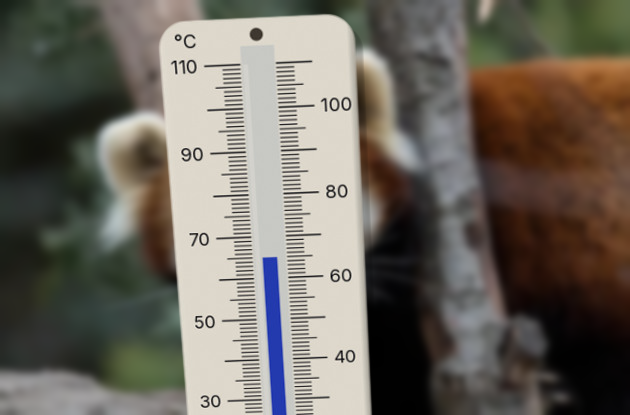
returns 65°C
